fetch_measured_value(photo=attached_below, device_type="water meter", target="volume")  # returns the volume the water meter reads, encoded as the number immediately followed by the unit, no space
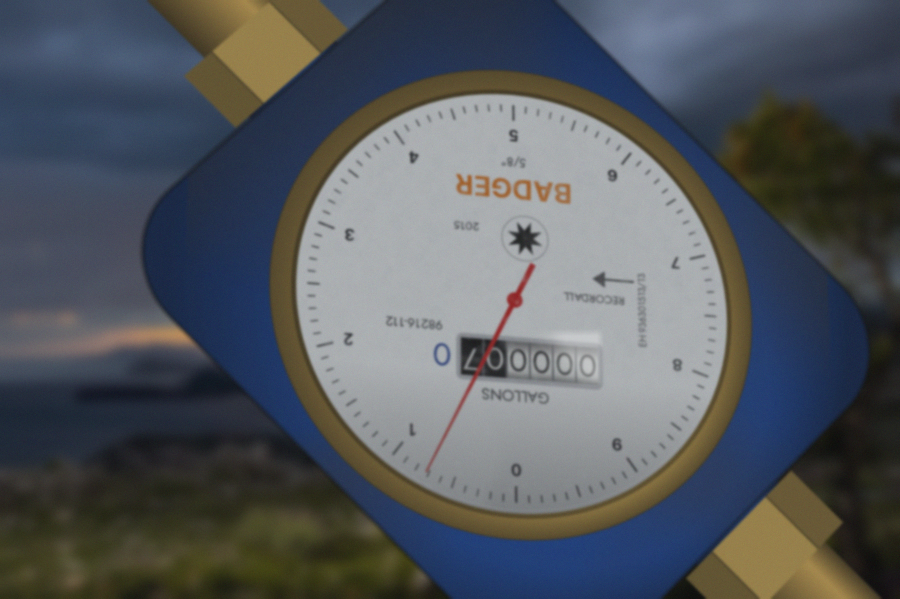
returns 70.7gal
